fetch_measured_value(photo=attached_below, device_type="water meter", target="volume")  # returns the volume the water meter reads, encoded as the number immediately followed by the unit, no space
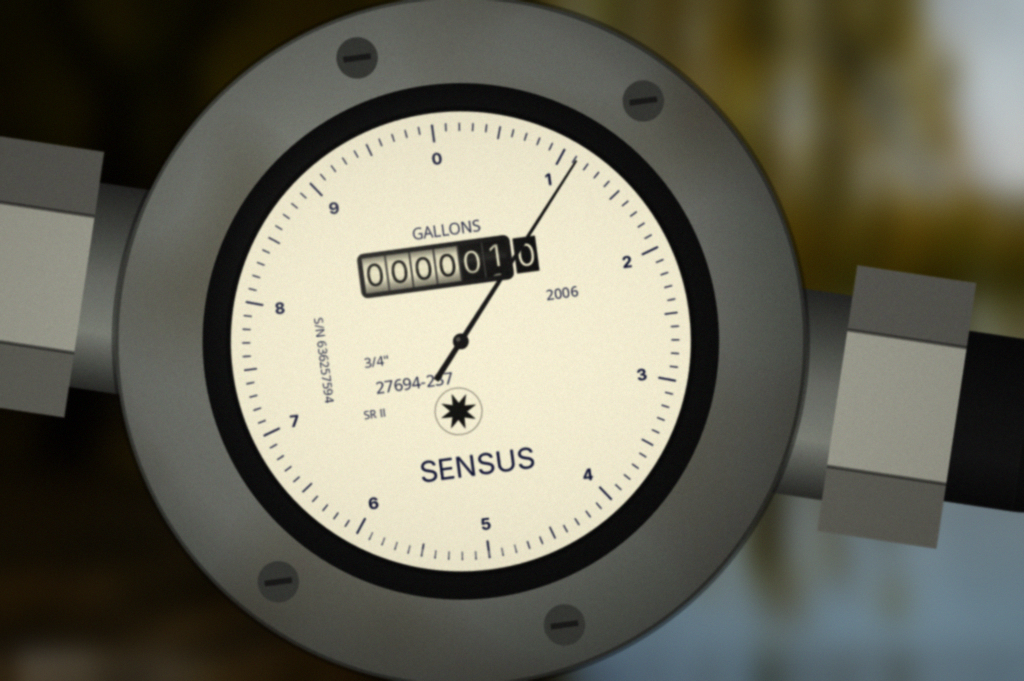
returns 11.1gal
